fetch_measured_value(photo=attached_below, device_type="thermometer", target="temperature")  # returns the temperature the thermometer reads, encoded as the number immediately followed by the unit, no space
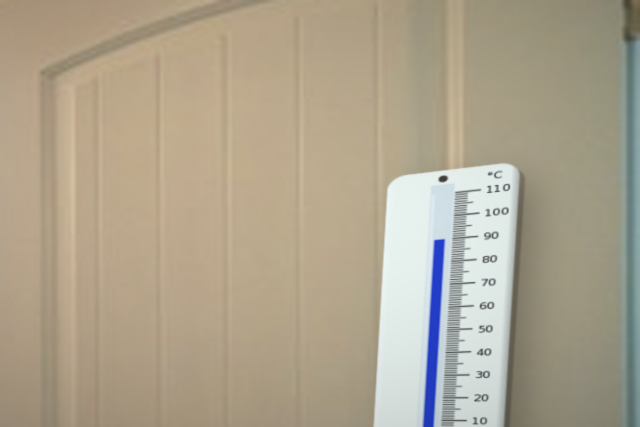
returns 90°C
